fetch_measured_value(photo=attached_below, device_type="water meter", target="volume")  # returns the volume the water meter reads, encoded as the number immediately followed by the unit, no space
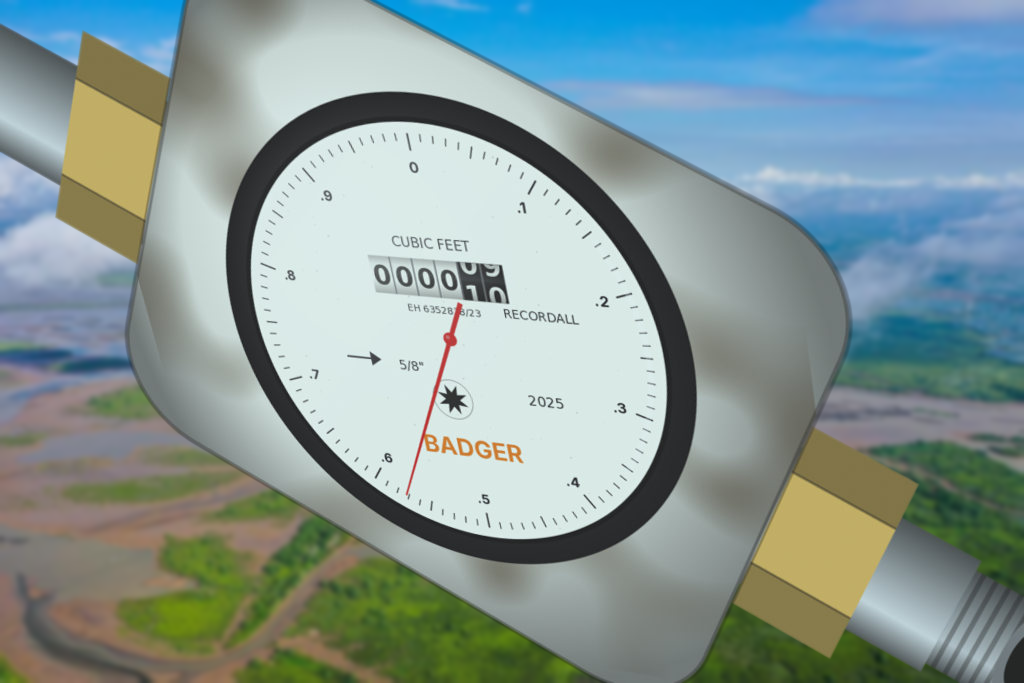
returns 9.57ft³
